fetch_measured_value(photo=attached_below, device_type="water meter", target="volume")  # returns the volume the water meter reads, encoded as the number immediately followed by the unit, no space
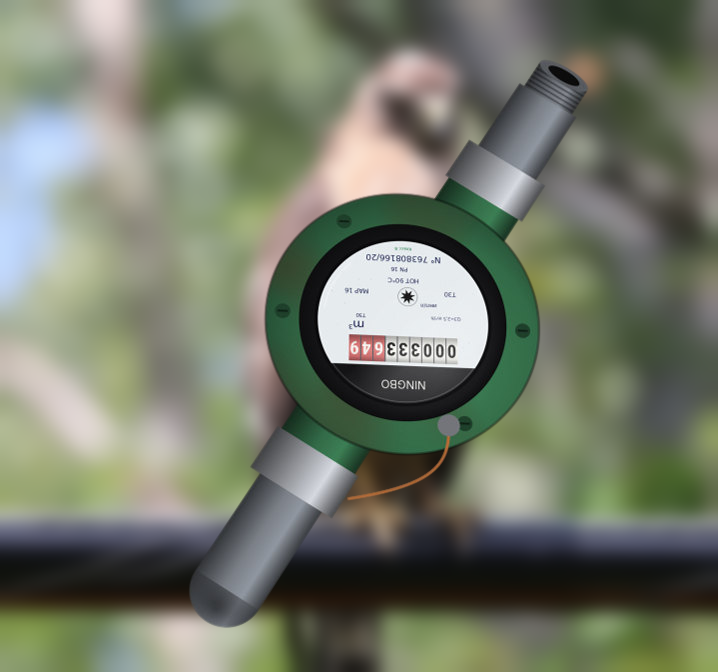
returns 333.649m³
